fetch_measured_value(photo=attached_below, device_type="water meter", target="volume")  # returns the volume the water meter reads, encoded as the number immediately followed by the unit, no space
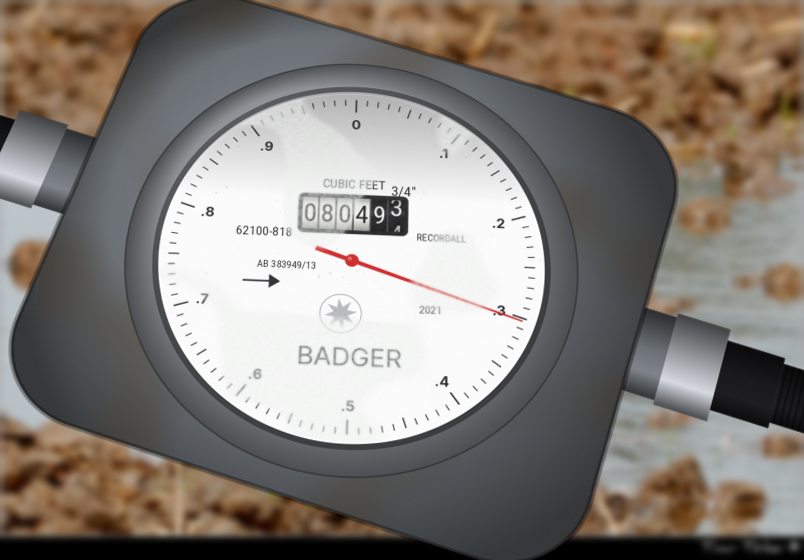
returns 80493.30ft³
